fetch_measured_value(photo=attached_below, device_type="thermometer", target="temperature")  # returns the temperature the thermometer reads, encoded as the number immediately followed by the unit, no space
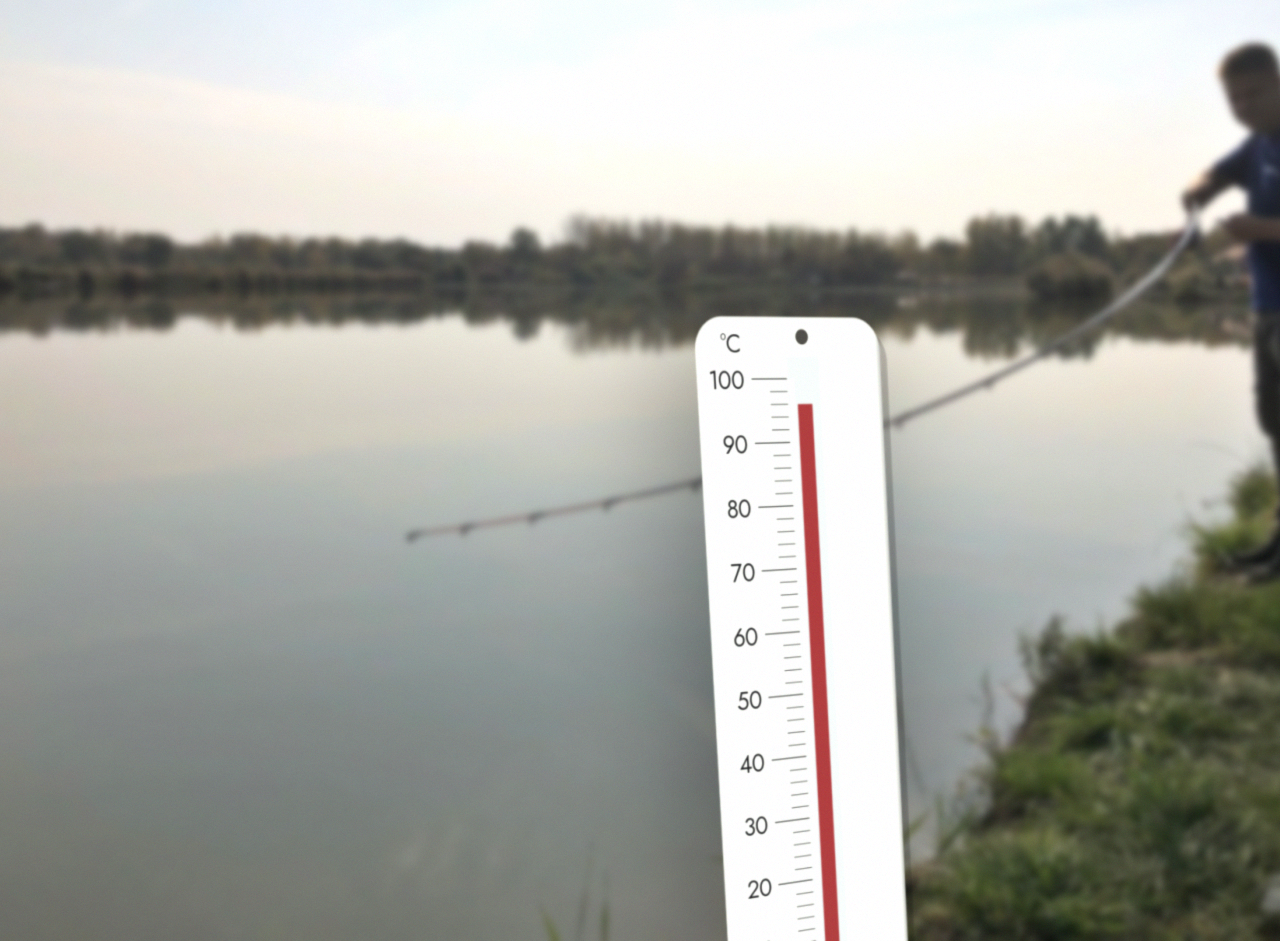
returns 96°C
